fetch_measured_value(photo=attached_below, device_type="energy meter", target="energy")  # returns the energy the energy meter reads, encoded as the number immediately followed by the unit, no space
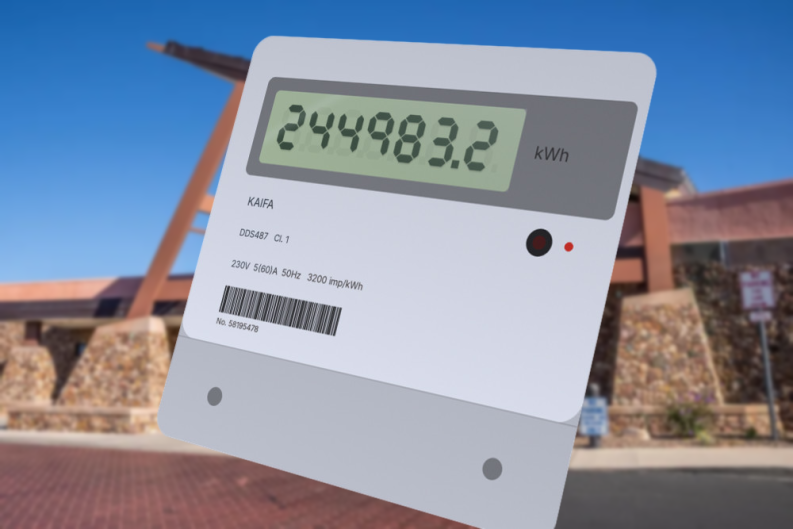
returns 244983.2kWh
